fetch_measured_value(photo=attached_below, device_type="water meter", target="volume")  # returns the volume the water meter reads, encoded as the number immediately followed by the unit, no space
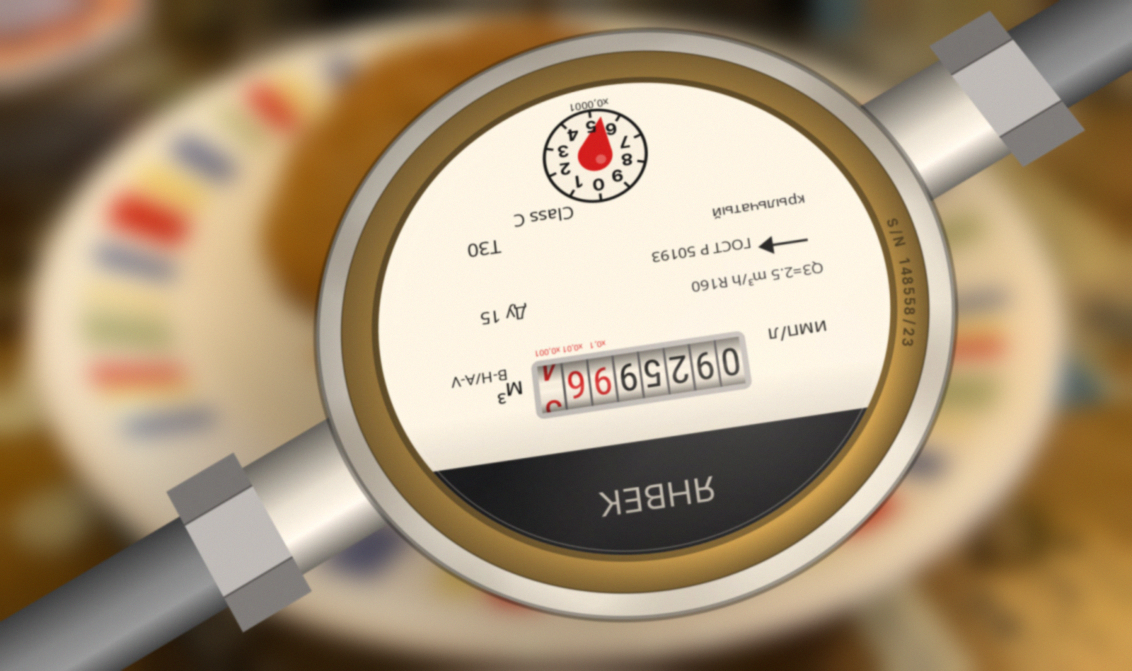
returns 9259.9635m³
